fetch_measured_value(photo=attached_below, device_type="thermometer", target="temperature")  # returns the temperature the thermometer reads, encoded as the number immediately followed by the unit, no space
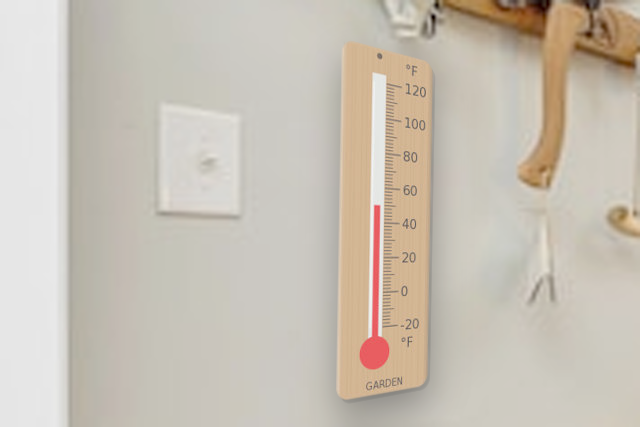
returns 50°F
